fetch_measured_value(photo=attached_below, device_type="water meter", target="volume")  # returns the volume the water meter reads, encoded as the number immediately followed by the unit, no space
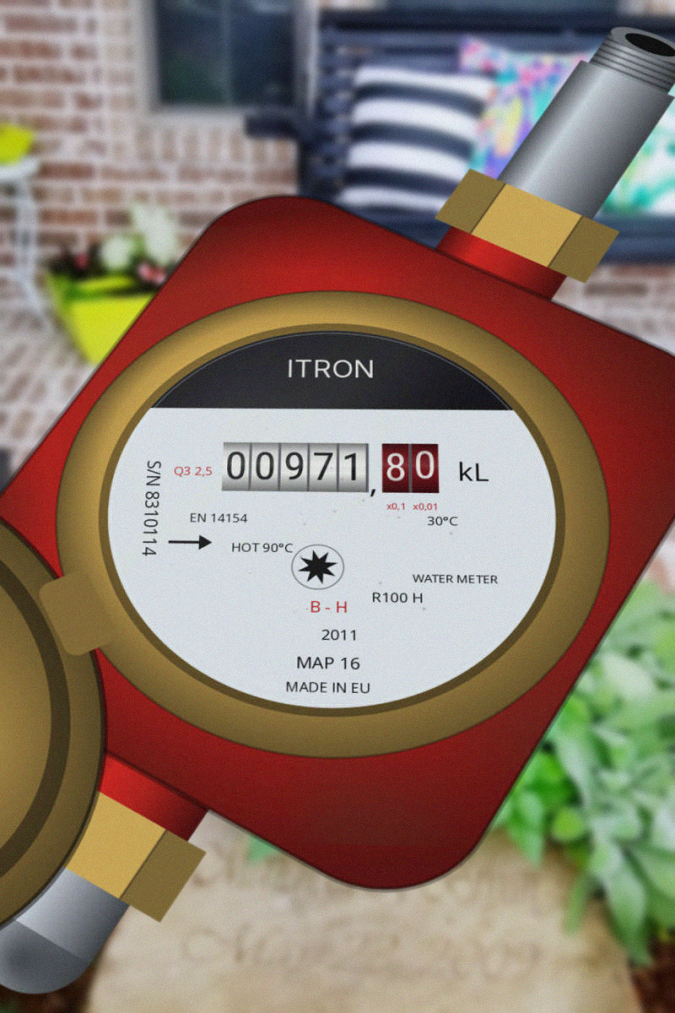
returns 971.80kL
